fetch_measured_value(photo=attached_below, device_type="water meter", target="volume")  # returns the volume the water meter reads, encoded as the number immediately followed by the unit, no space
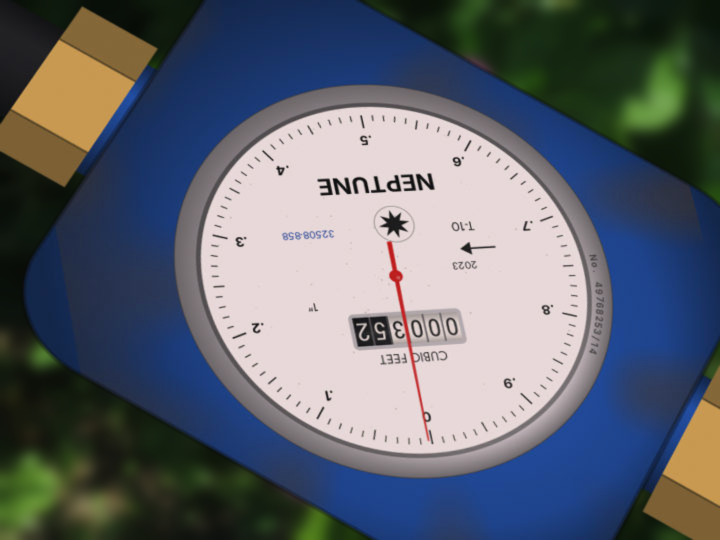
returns 352.00ft³
